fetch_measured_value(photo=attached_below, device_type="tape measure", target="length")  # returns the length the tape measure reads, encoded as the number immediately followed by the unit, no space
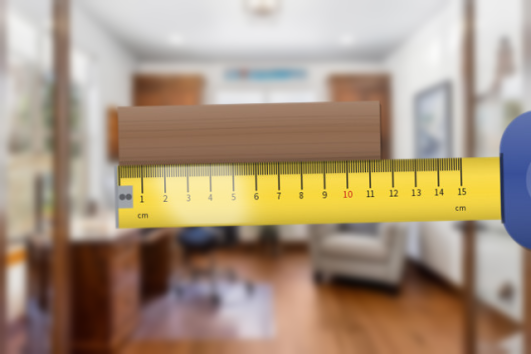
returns 11.5cm
